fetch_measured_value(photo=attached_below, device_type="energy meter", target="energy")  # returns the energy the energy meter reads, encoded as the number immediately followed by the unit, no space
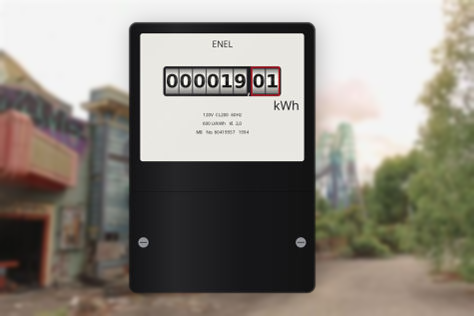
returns 19.01kWh
